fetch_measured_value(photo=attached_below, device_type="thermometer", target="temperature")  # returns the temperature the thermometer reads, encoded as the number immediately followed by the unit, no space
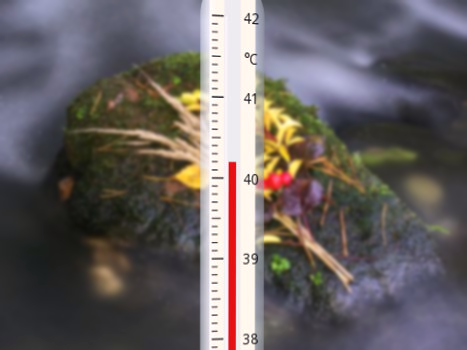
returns 40.2°C
